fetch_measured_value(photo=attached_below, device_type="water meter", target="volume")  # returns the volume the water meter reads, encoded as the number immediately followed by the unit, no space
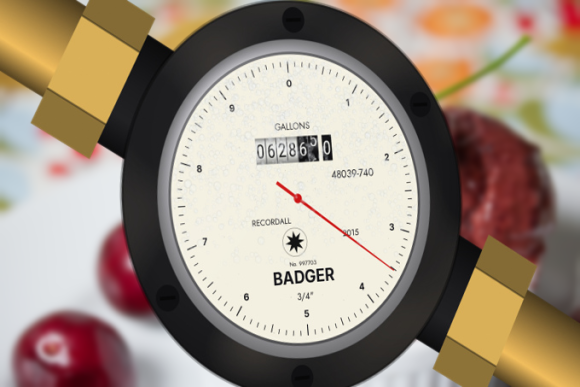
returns 628653.5gal
